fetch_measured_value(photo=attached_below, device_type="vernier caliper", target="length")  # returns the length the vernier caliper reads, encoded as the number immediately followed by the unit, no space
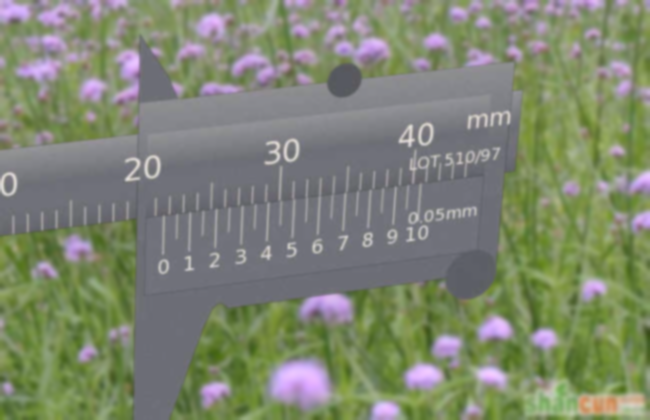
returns 21.6mm
